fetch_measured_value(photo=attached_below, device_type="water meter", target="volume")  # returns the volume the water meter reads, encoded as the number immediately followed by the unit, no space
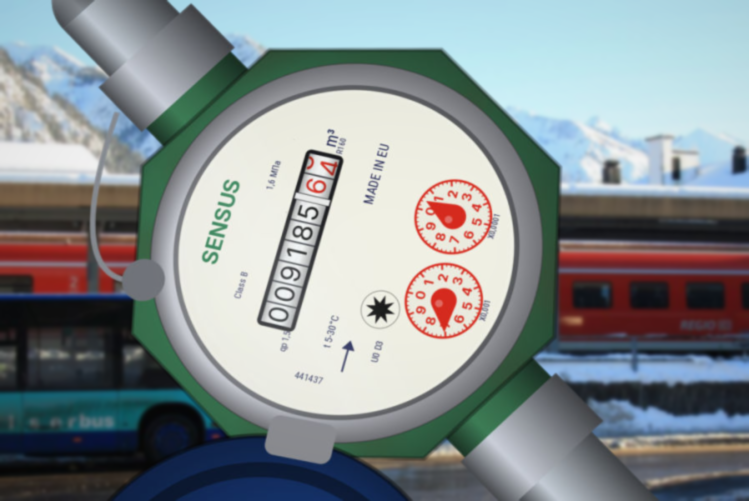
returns 9185.6370m³
